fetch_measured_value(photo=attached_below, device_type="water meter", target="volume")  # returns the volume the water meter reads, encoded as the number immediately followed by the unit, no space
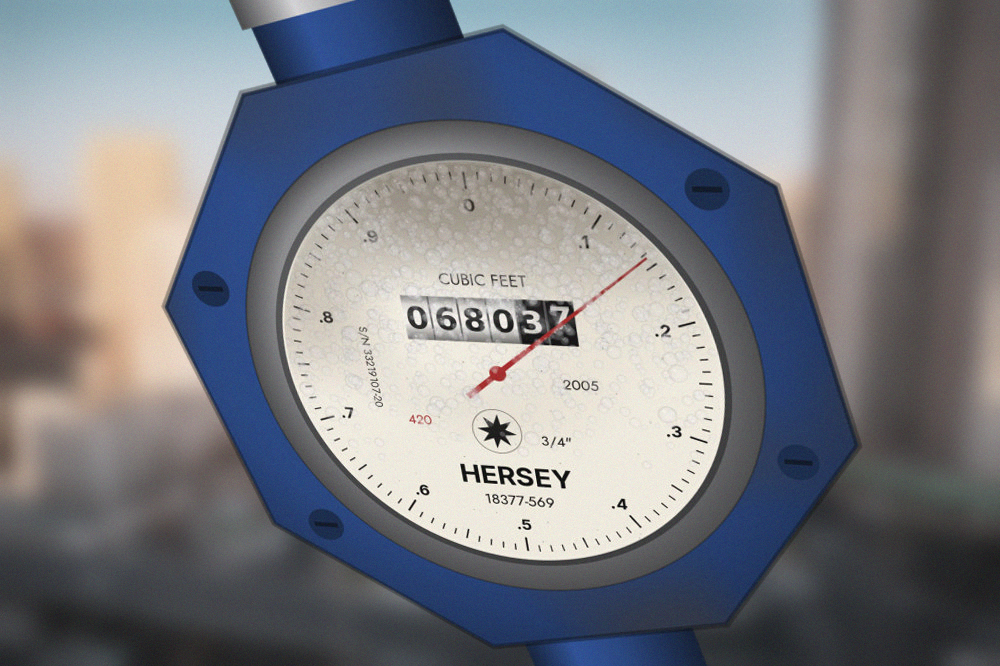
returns 68037.14ft³
